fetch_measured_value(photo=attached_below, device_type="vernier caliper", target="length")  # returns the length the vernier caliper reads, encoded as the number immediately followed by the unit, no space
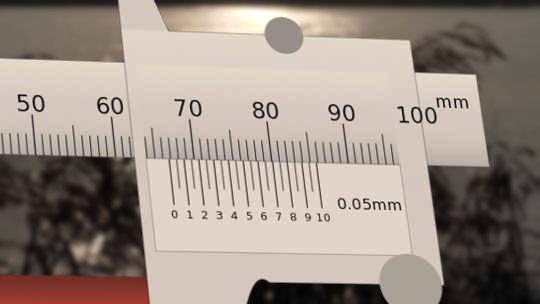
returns 66.8mm
